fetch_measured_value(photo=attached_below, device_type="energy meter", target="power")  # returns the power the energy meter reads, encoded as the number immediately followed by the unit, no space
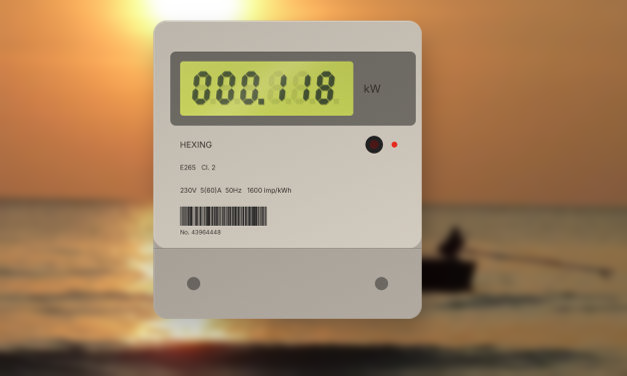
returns 0.118kW
